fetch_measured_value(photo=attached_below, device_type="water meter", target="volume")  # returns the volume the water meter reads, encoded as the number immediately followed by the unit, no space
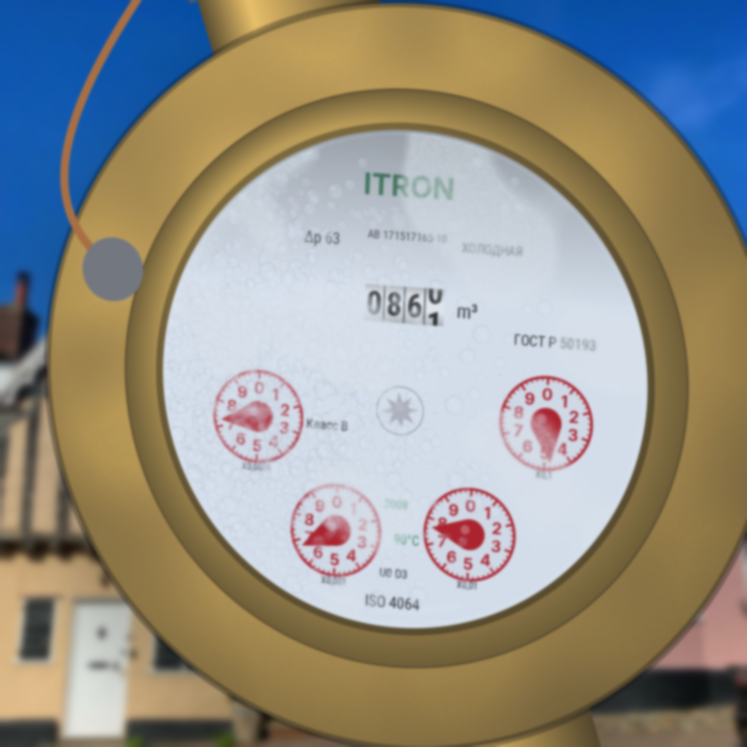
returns 860.4767m³
